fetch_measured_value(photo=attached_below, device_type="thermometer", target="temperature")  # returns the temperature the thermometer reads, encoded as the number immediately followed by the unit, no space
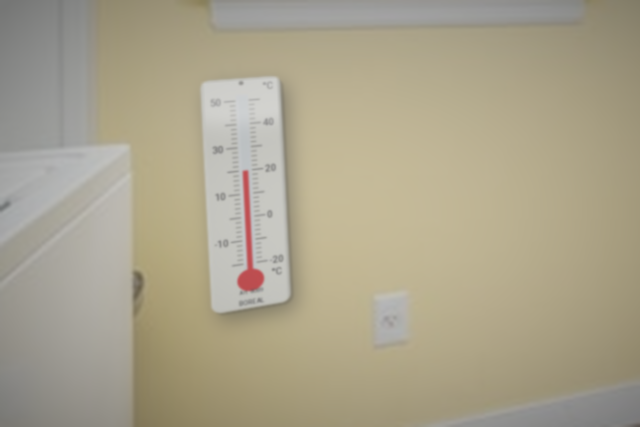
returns 20°C
